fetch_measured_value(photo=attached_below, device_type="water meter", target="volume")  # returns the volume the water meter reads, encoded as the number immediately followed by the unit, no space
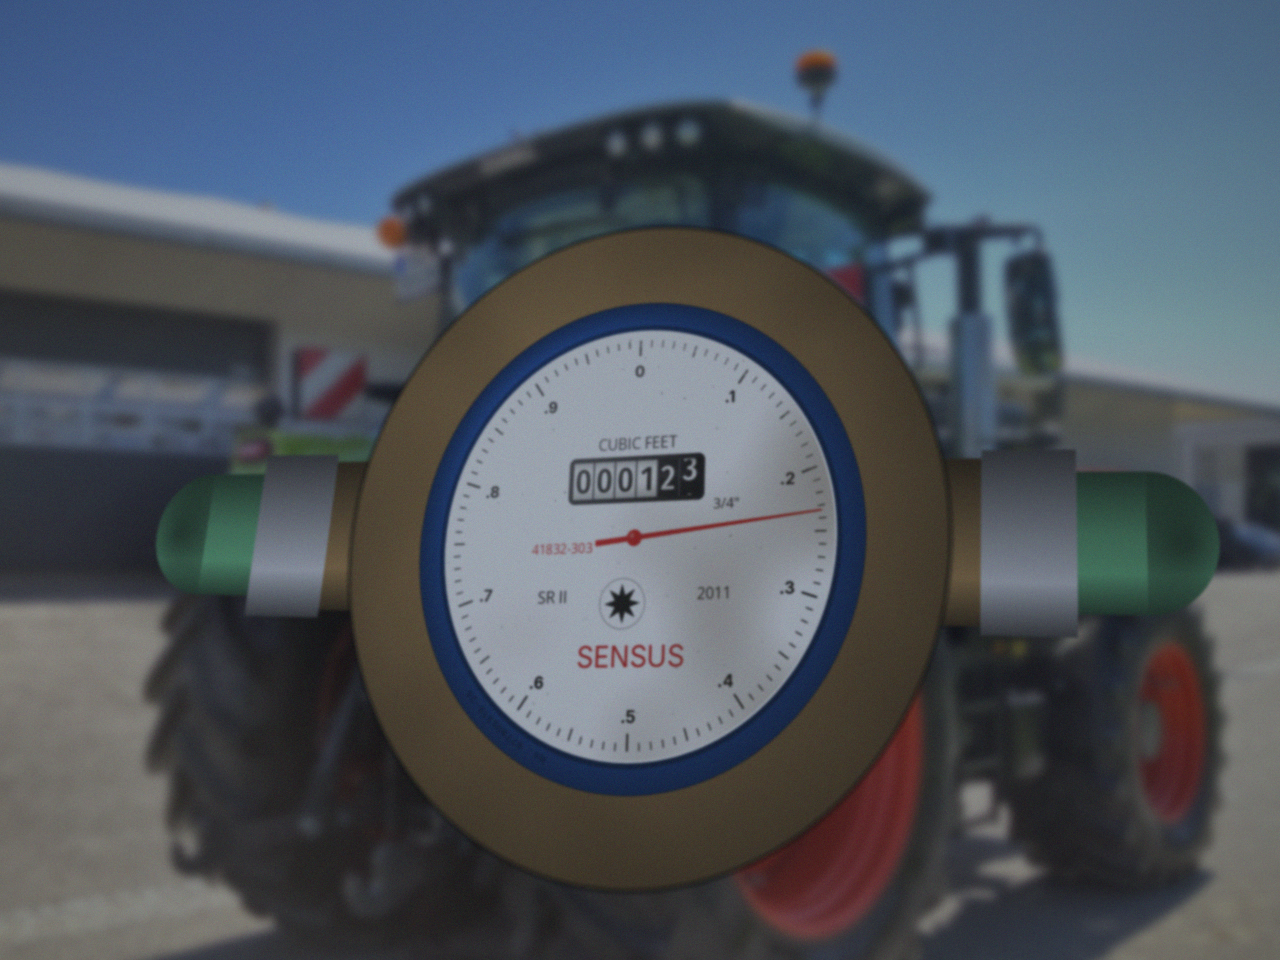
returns 123.23ft³
